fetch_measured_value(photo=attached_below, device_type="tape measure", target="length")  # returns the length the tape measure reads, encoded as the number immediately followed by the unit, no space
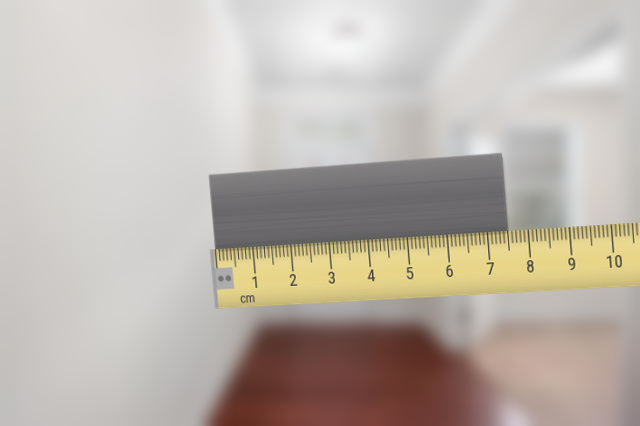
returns 7.5cm
